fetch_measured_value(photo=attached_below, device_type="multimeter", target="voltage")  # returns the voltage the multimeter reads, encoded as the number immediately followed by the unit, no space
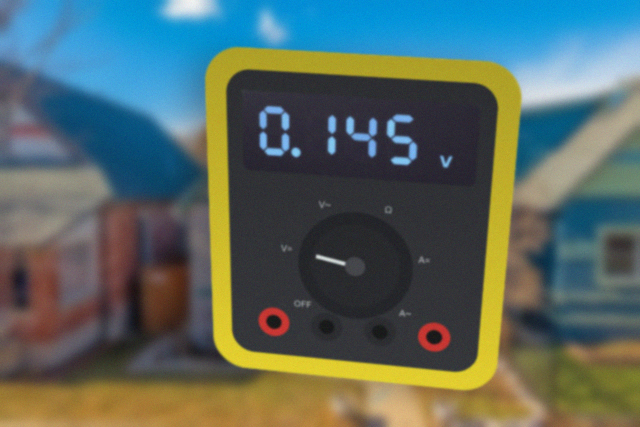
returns 0.145V
